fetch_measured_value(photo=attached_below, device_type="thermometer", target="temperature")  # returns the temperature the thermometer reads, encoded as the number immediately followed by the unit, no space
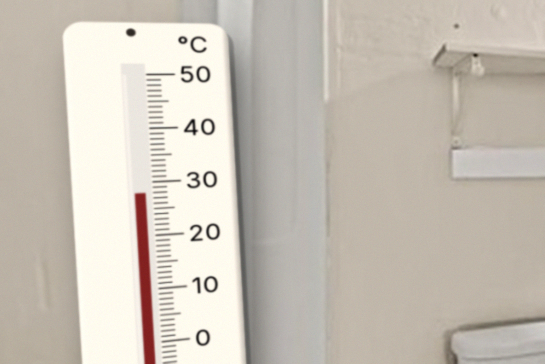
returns 28°C
